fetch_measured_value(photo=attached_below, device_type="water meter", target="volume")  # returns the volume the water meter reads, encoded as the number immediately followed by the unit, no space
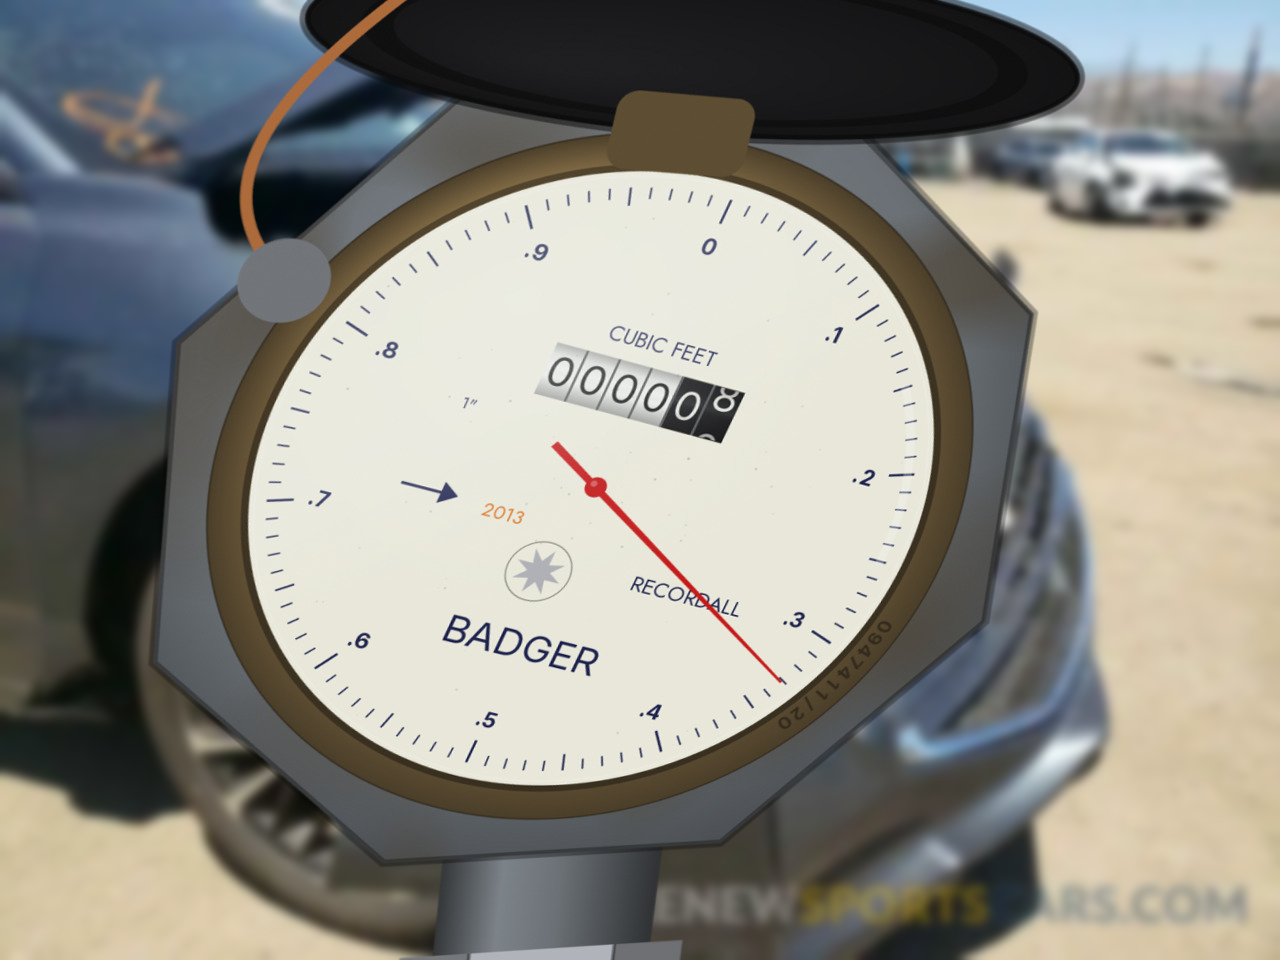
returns 8.33ft³
